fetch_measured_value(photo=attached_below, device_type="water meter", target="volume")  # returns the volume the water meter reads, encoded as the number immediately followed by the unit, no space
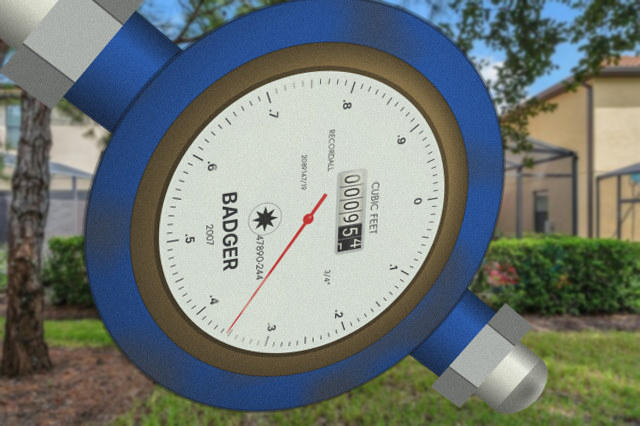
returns 954.35ft³
